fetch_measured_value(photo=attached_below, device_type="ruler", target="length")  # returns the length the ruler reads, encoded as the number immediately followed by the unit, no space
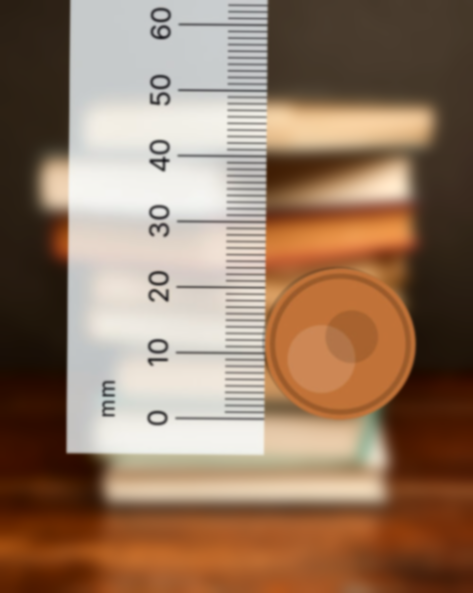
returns 23mm
